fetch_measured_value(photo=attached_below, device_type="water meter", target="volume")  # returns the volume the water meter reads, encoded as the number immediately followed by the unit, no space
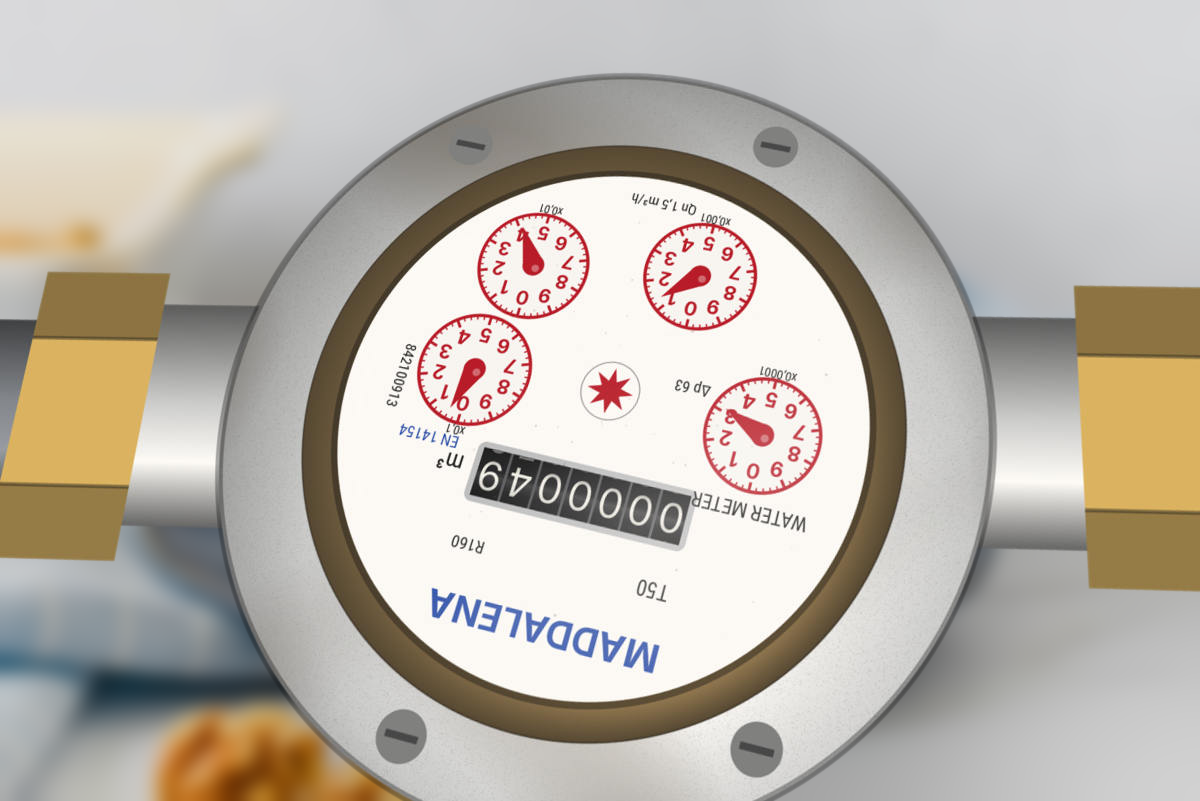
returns 49.0413m³
